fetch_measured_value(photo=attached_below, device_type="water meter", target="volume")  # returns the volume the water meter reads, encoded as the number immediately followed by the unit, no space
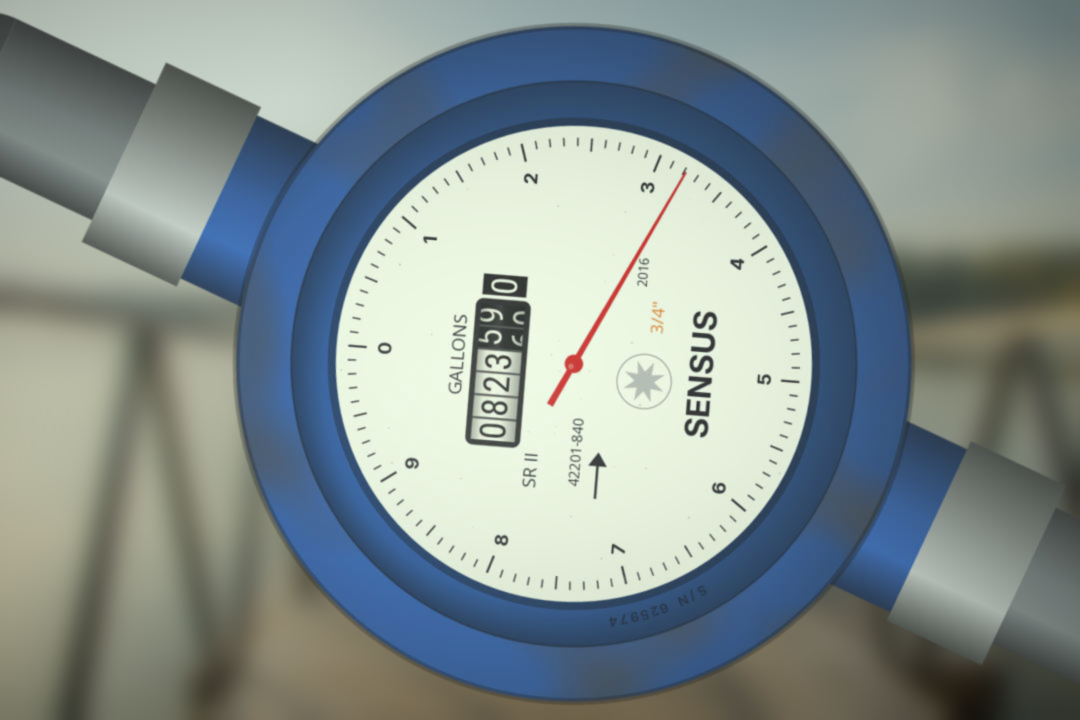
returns 823593.2gal
